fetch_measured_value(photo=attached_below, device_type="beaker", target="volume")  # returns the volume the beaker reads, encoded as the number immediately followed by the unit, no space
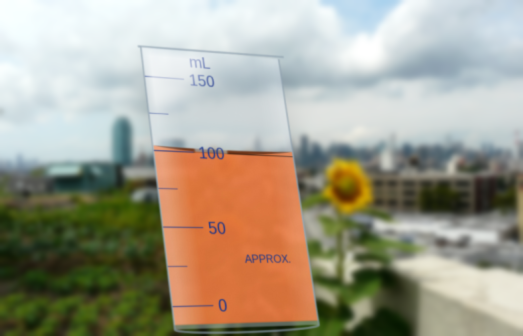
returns 100mL
